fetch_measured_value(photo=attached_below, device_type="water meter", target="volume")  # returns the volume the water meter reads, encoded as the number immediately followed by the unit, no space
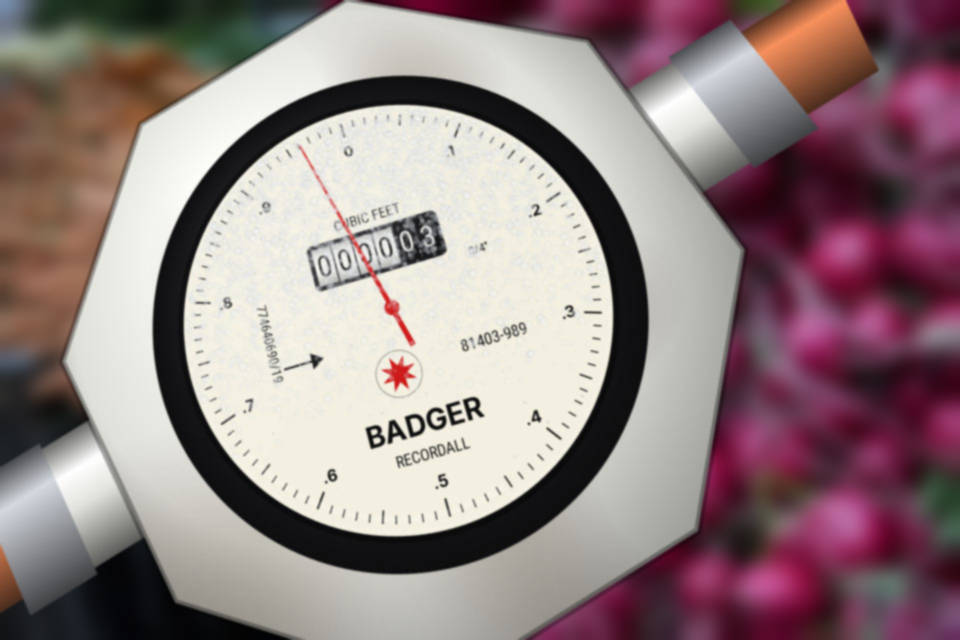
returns 2.96ft³
